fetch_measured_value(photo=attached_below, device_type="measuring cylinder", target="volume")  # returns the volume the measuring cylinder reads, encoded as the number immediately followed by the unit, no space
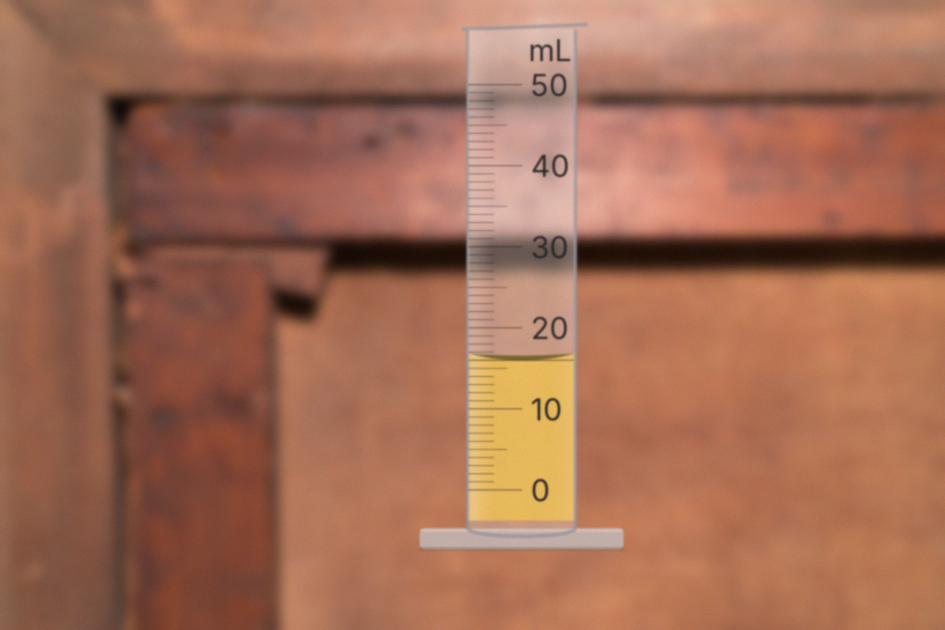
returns 16mL
